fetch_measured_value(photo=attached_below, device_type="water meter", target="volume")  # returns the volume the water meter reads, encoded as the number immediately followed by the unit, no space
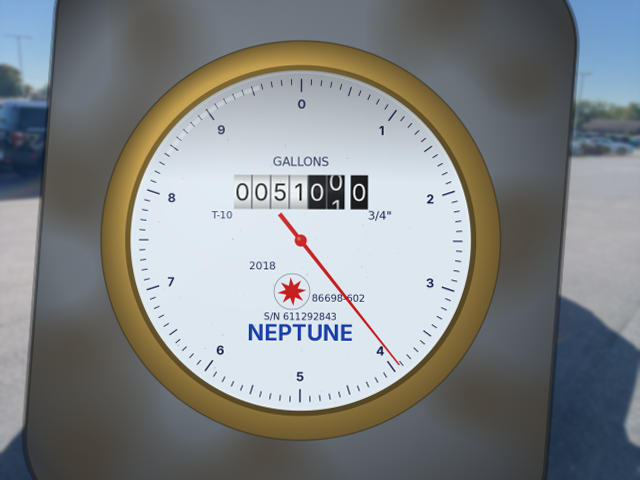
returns 51003.9gal
